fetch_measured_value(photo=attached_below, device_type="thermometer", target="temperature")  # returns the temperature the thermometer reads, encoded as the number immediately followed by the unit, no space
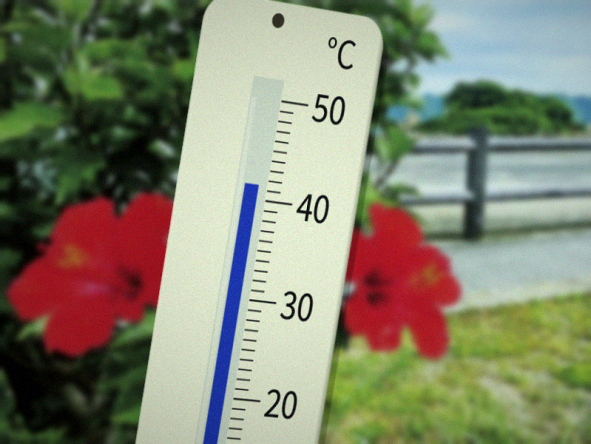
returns 41.5°C
